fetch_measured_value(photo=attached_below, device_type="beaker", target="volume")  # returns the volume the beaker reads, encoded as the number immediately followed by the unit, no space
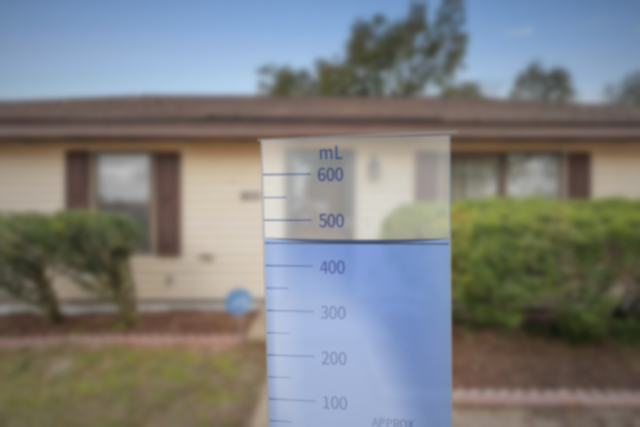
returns 450mL
